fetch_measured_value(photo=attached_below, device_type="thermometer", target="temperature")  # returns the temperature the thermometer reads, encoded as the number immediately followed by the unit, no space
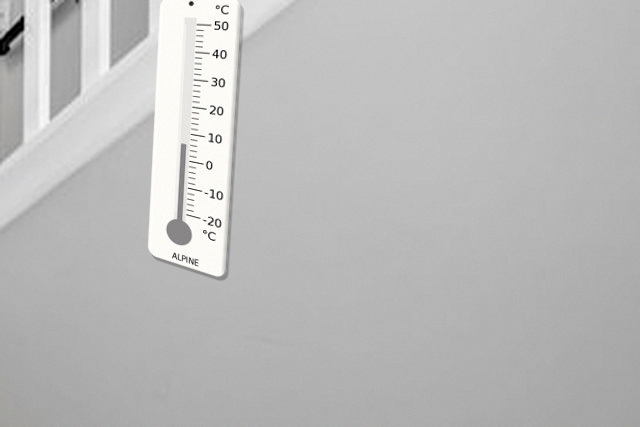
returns 6°C
